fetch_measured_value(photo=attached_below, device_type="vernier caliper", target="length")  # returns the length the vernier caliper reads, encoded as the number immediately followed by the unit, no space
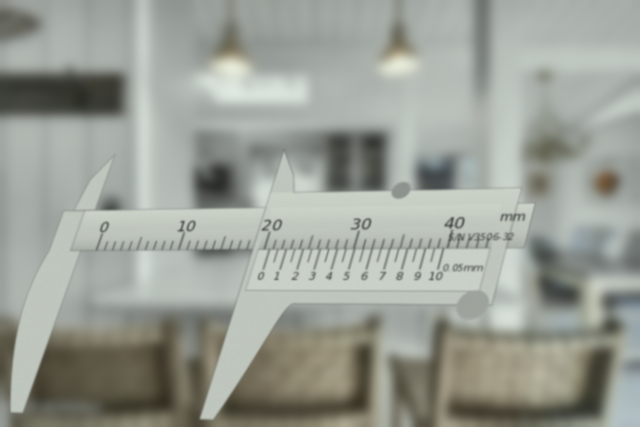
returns 20.6mm
